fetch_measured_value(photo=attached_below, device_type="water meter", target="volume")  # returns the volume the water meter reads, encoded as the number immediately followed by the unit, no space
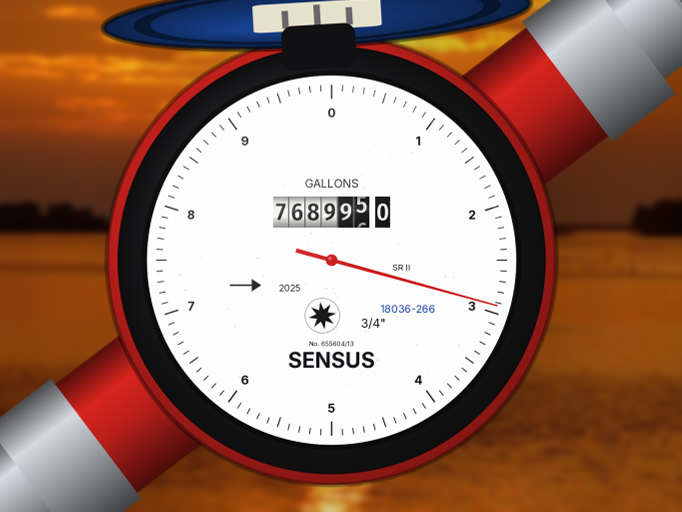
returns 7689952.9gal
